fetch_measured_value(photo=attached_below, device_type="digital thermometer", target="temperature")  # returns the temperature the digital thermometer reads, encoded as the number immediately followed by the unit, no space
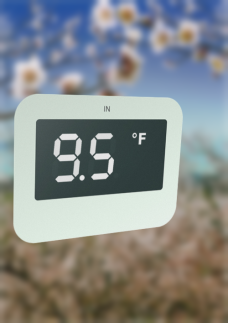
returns 9.5°F
